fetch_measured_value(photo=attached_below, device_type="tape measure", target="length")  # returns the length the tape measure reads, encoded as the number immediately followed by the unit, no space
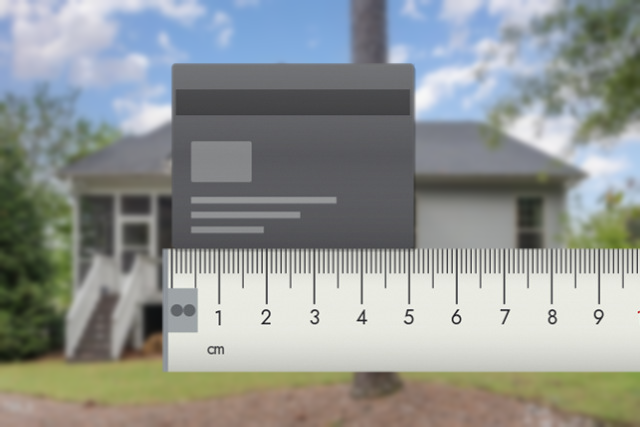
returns 5.1cm
